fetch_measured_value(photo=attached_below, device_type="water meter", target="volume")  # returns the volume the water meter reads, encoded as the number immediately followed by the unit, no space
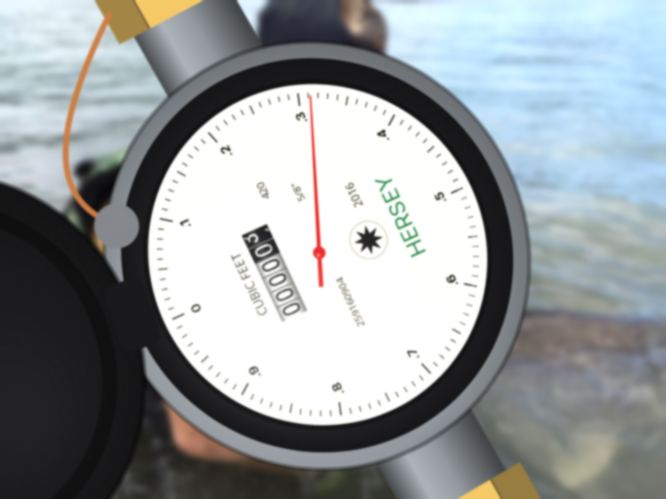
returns 3.31ft³
